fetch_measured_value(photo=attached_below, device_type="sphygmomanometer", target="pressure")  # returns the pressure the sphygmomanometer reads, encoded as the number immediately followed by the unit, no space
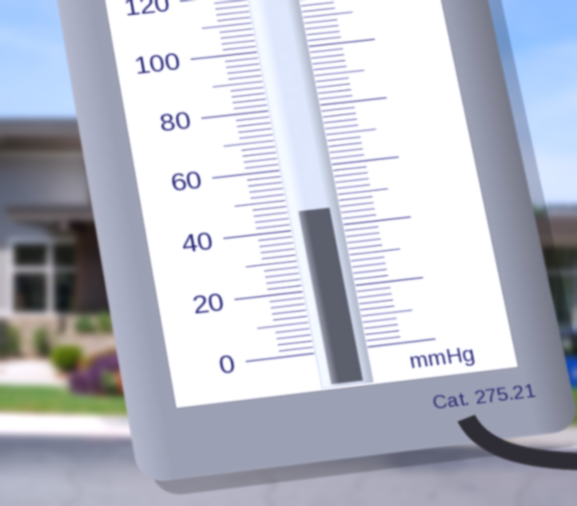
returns 46mmHg
